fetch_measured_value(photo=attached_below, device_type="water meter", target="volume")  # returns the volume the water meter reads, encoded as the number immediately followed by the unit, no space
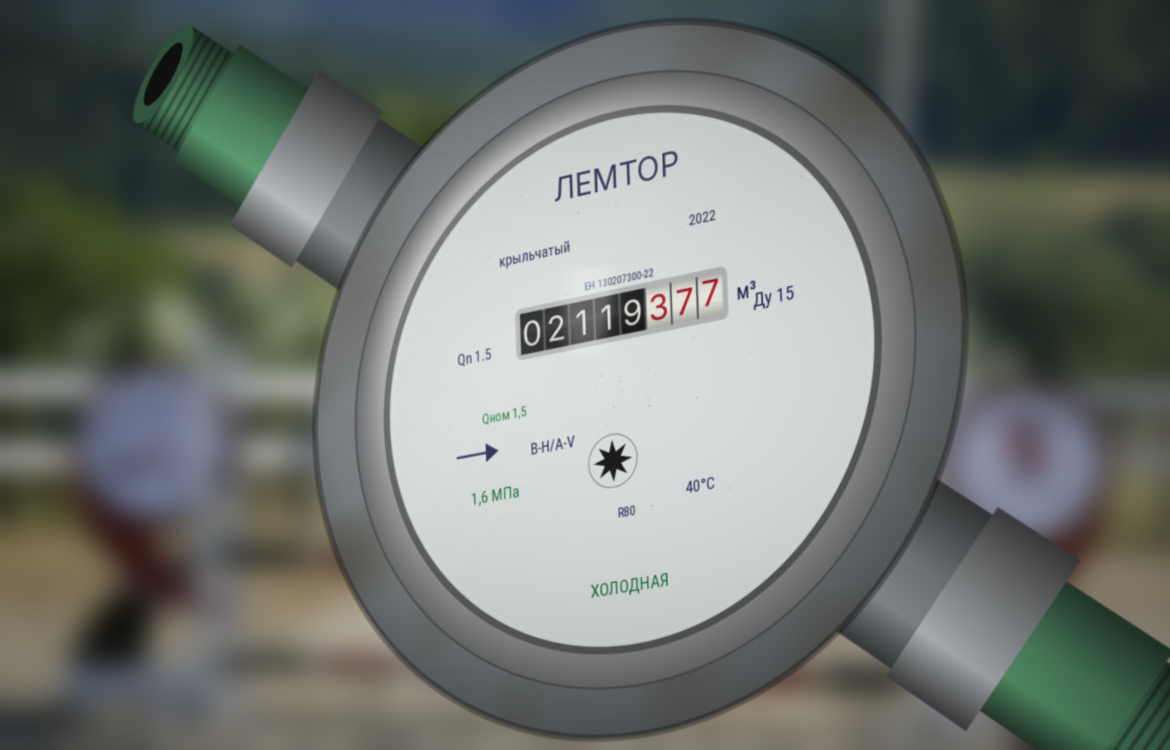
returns 2119.377m³
